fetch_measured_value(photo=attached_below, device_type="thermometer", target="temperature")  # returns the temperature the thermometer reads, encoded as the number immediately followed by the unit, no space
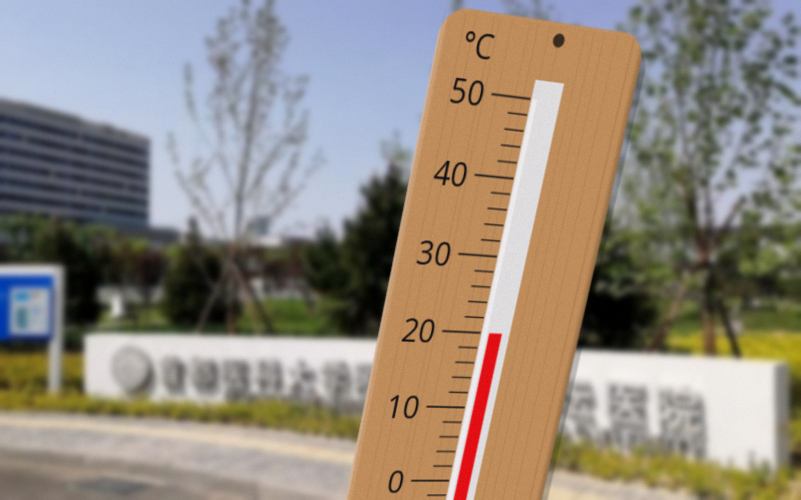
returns 20°C
